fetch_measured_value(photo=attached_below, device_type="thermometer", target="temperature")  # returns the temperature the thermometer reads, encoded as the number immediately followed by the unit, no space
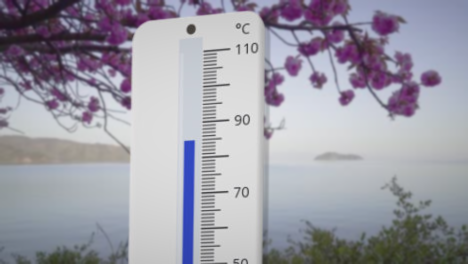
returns 85°C
